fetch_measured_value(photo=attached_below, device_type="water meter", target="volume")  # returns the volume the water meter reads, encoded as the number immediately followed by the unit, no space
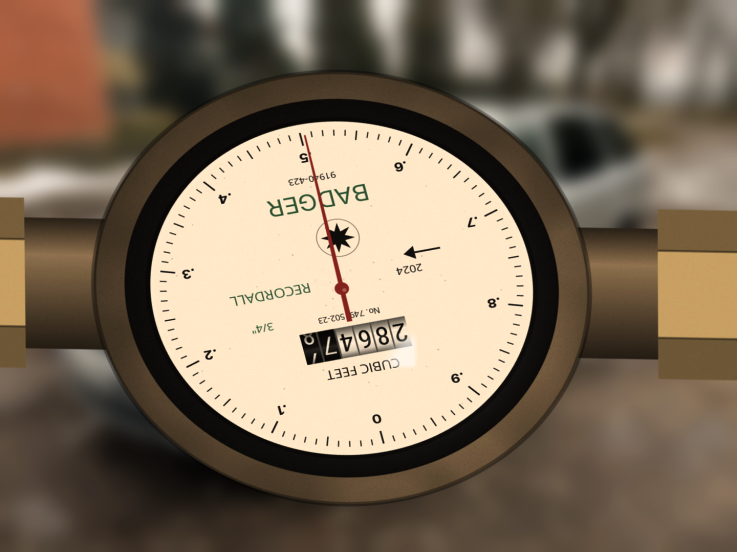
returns 286477.50ft³
